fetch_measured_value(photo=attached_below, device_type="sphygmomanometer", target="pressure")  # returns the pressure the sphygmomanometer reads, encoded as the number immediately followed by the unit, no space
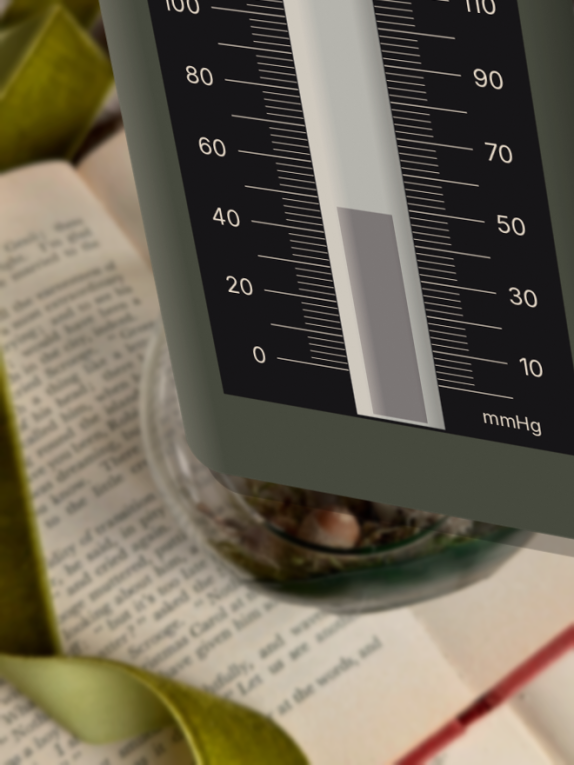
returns 48mmHg
